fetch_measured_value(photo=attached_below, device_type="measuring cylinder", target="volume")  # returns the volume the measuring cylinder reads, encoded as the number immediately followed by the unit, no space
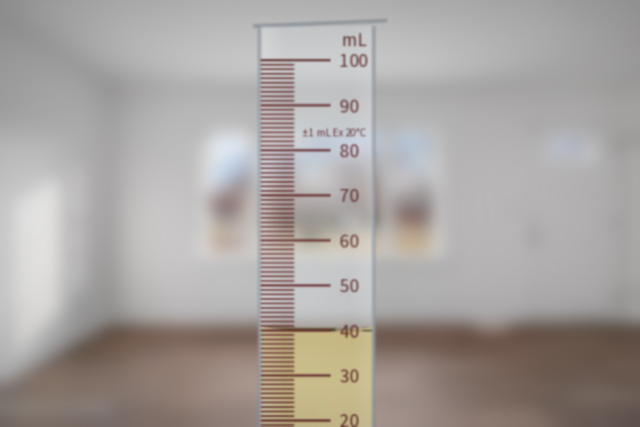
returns 40mL
